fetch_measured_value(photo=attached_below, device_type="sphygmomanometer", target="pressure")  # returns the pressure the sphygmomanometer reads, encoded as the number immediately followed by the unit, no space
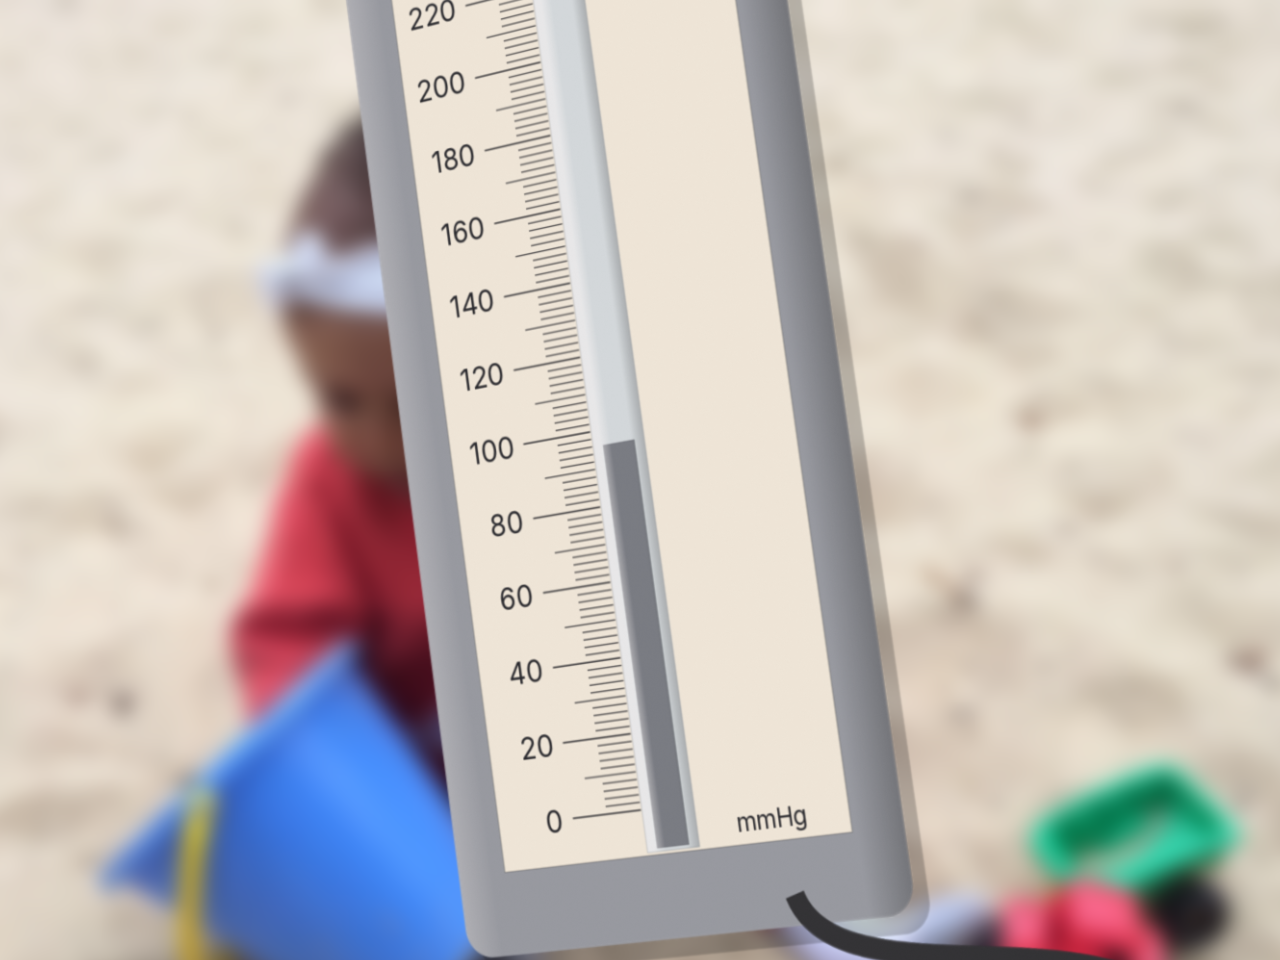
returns 96mmHg
